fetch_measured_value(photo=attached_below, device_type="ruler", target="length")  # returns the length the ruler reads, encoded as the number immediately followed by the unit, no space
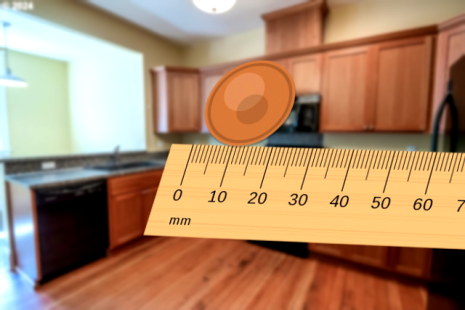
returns 22mm
